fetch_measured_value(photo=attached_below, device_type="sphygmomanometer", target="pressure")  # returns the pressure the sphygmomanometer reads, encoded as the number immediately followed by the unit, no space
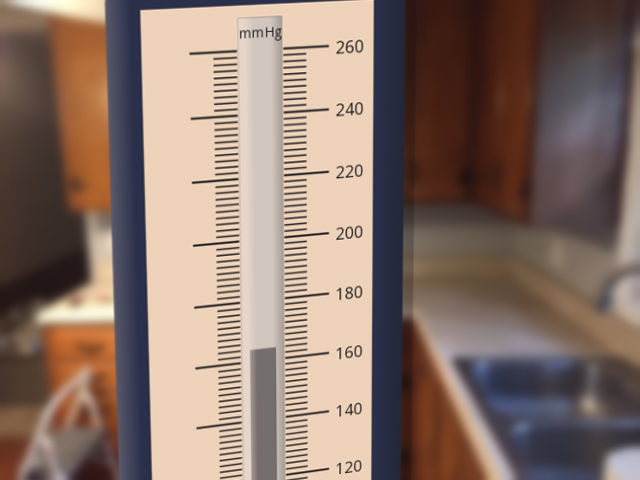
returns 164mmHg
